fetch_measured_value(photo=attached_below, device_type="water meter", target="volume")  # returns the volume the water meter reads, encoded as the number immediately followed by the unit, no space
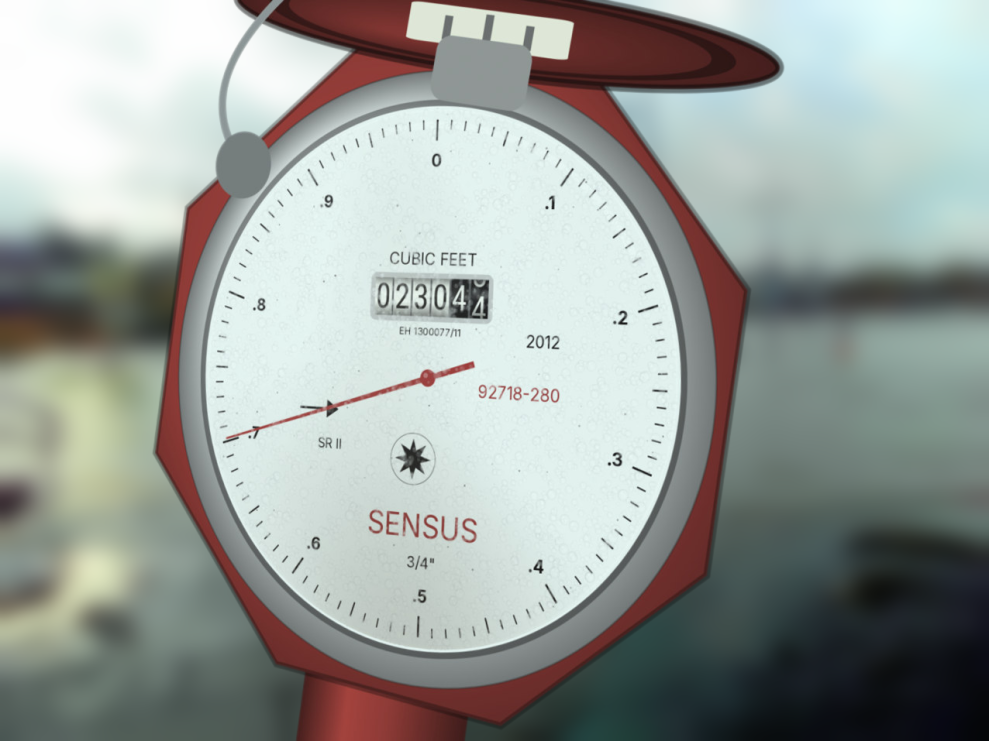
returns 23043.70ft³
